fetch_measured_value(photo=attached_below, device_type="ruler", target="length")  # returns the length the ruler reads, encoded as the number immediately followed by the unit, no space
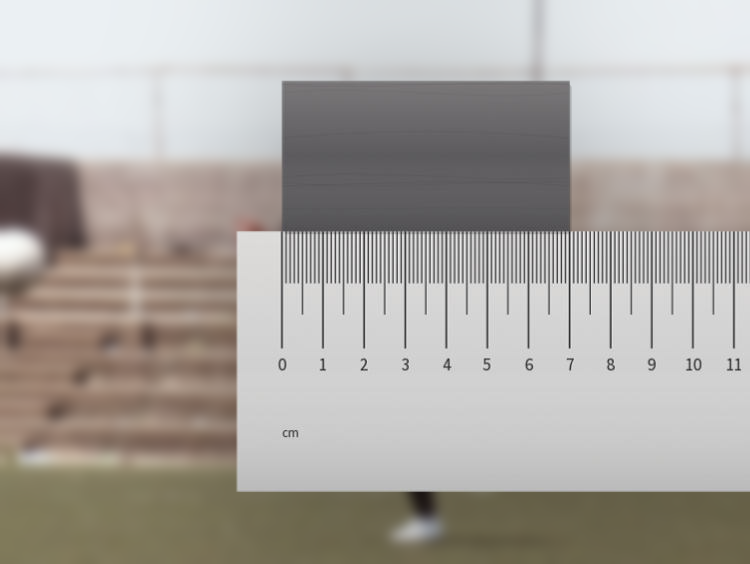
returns 7cm
